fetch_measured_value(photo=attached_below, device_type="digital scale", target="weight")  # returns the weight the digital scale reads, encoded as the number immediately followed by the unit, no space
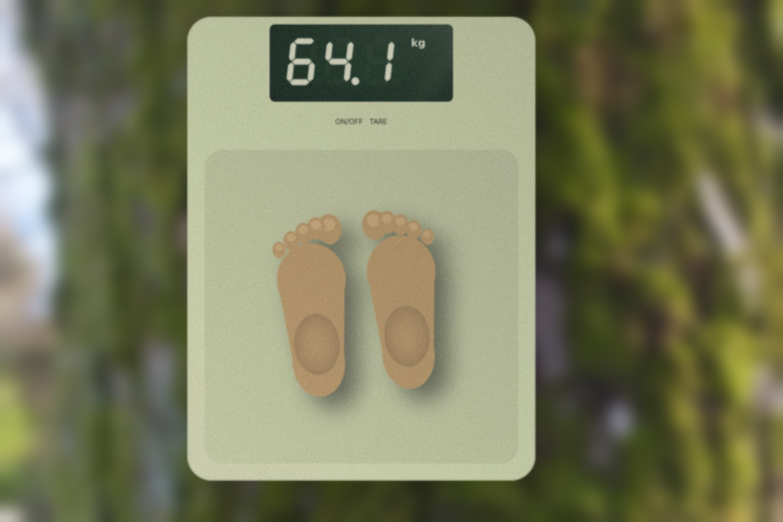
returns 64.1kg
